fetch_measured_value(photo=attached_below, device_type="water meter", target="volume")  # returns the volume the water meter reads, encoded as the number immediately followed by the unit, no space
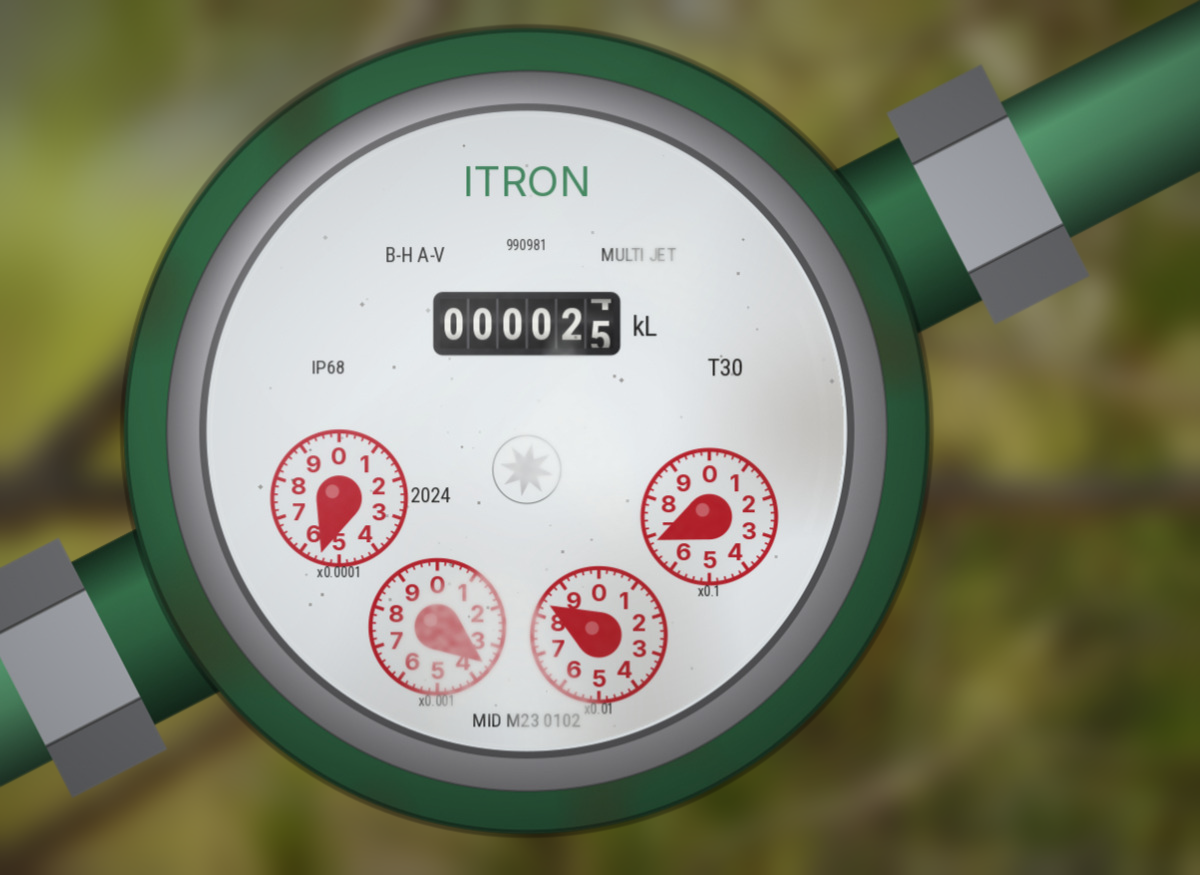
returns 24.6835kL
